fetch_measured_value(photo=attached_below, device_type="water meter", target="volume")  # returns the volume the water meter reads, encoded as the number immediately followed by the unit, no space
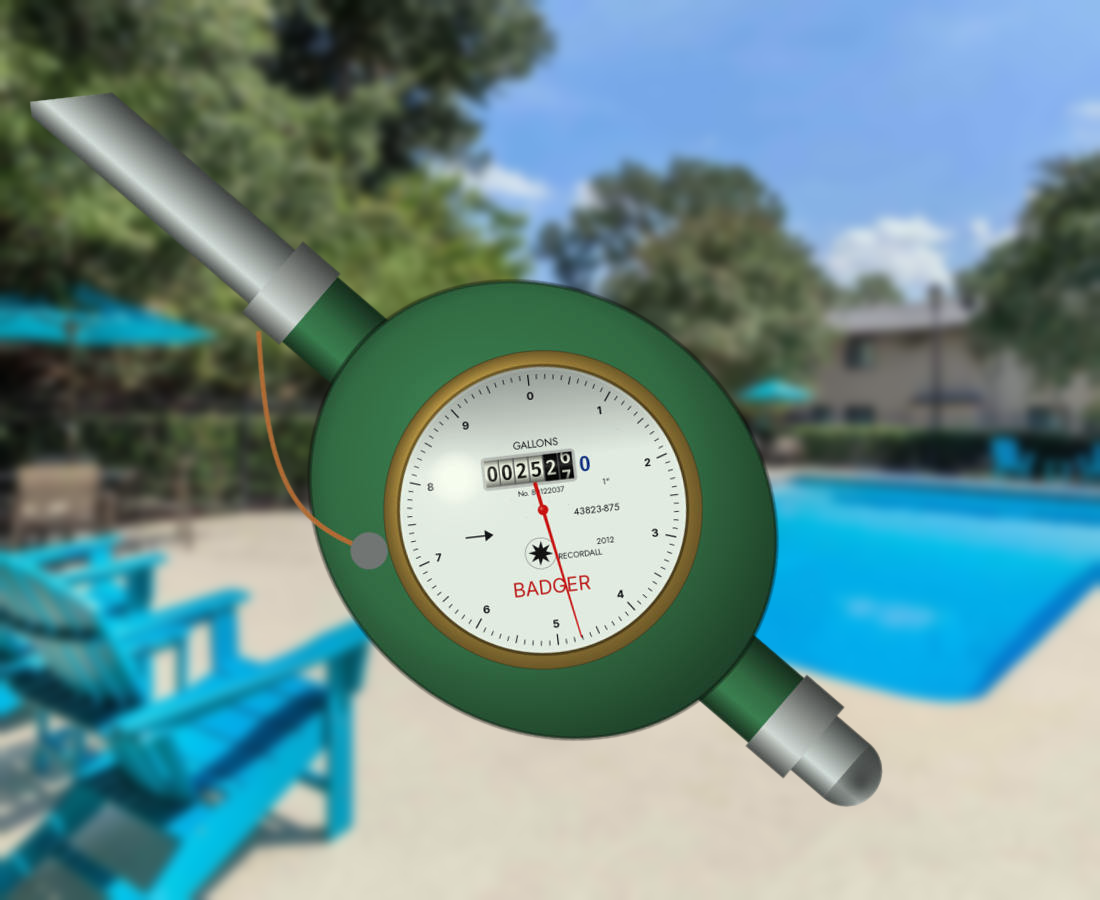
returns 25264.7gal
